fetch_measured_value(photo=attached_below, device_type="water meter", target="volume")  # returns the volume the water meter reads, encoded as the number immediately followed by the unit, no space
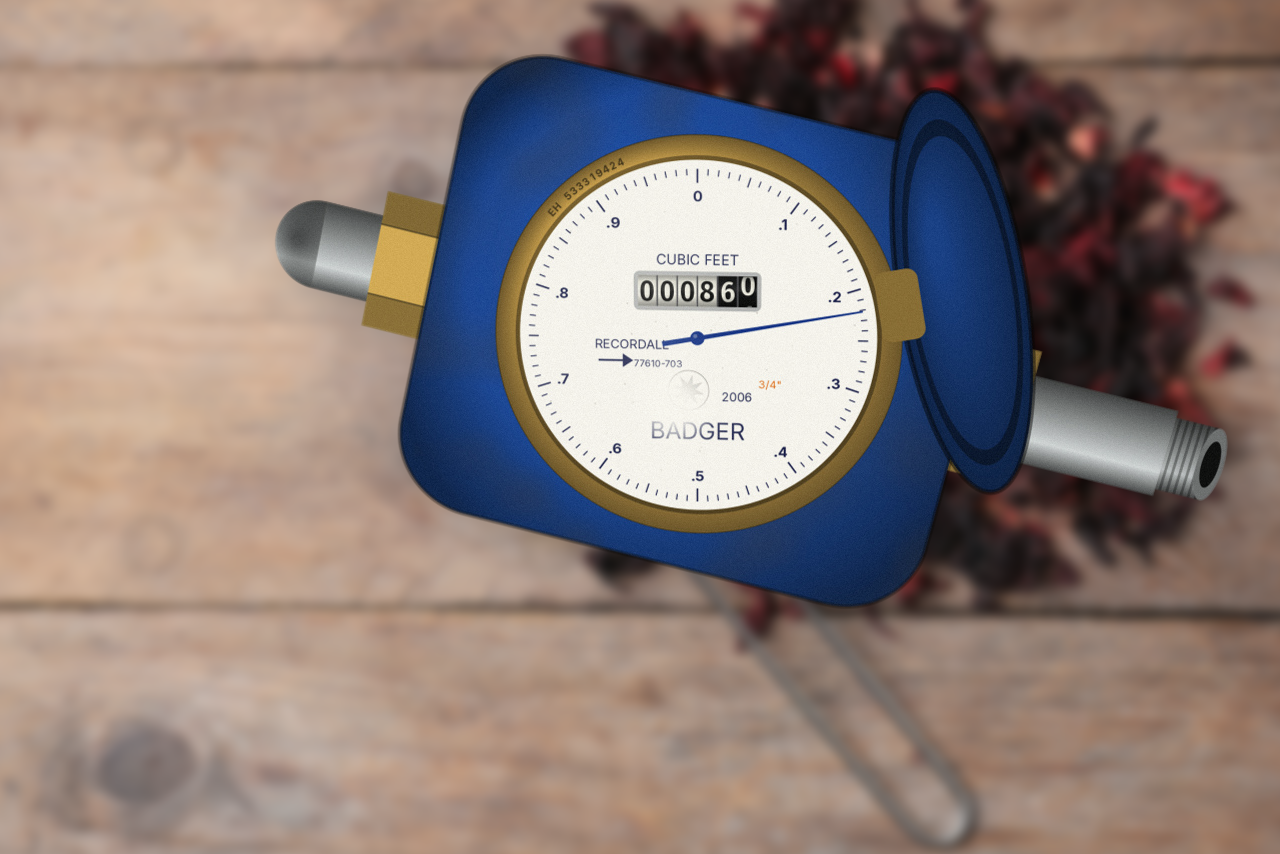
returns 860.22ft³
